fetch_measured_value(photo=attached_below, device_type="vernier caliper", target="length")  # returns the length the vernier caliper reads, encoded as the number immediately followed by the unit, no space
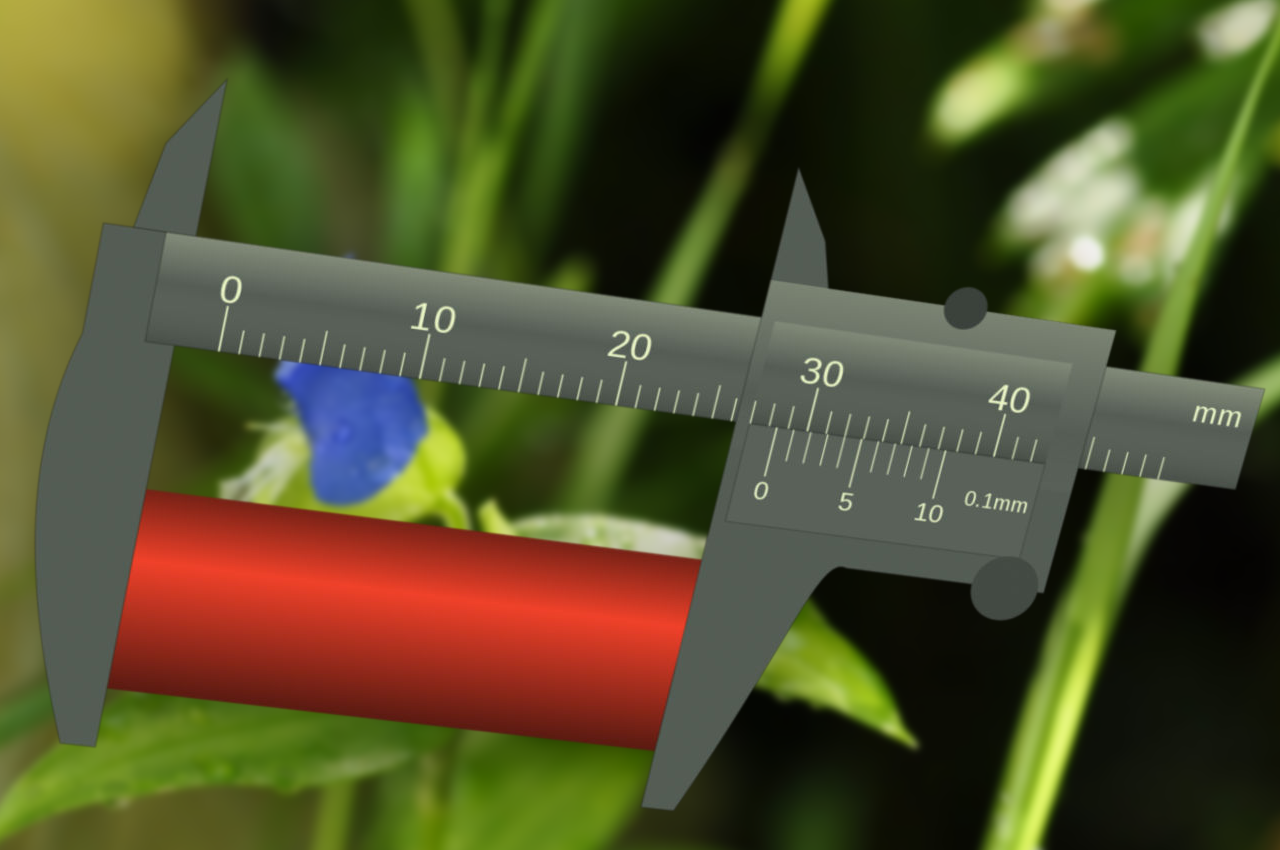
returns 28.4mm
